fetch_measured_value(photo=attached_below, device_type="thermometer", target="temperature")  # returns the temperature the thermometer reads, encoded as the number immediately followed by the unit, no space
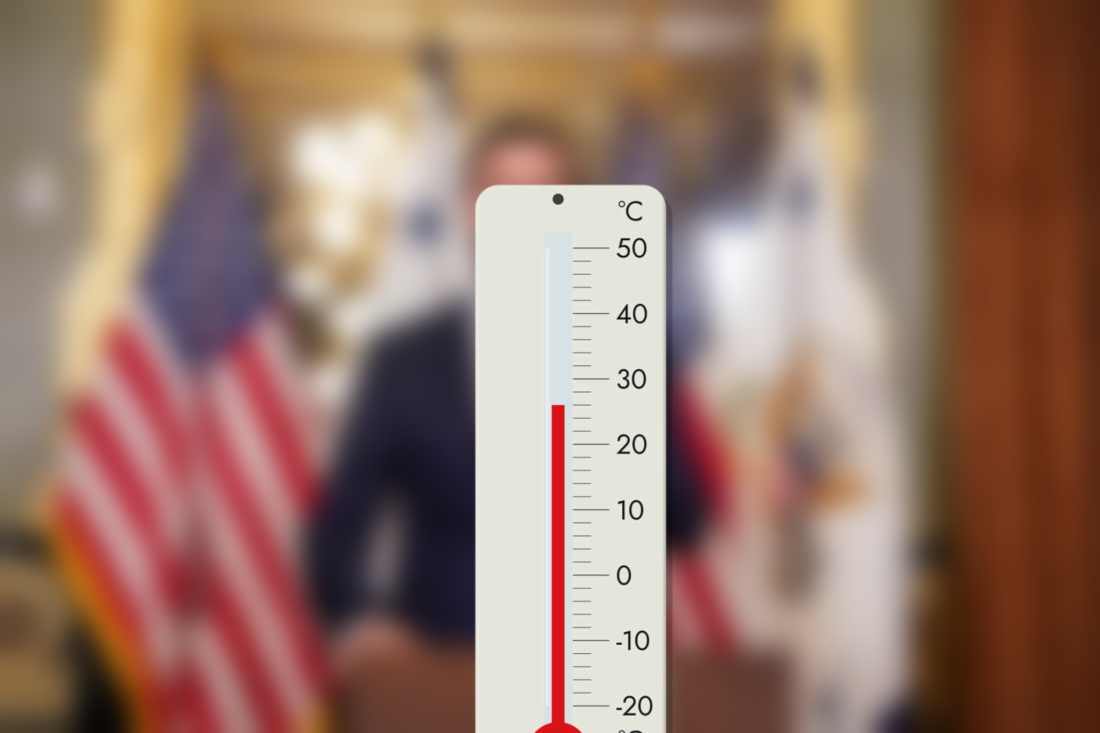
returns 26°C
